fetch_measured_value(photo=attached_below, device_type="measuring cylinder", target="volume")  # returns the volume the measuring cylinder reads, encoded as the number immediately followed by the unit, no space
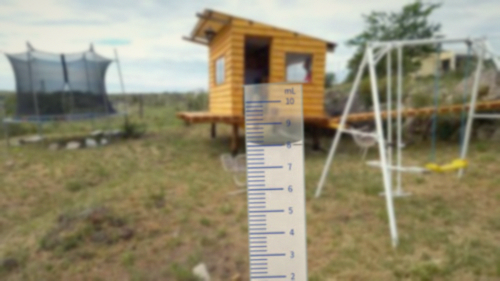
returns 8mL
